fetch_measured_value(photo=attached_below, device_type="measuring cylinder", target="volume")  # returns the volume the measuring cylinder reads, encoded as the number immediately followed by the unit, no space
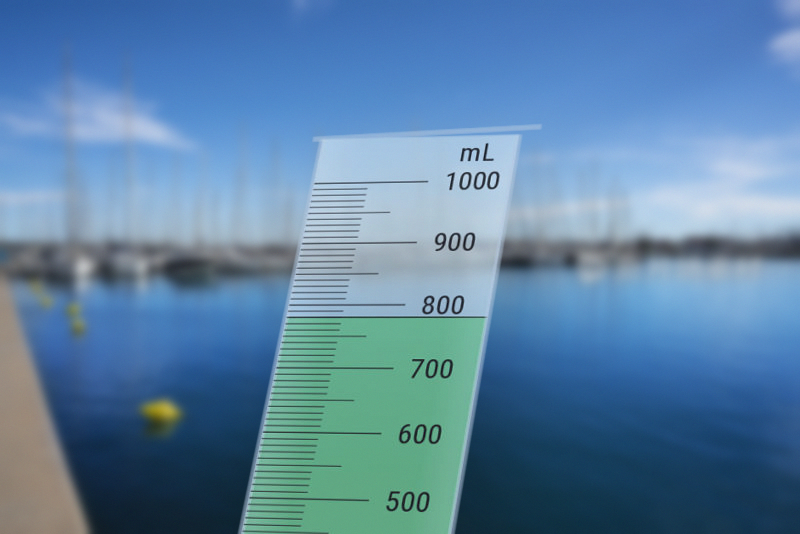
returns 780mL
